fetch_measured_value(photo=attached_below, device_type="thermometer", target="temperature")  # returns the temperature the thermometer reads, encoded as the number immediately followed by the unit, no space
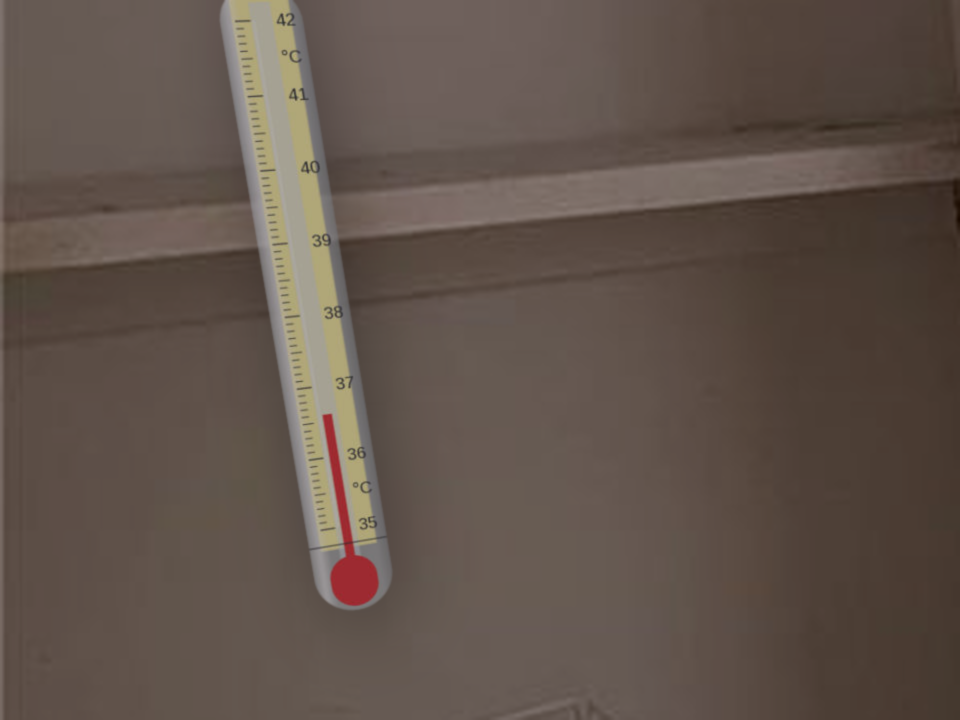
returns 36.6°C
